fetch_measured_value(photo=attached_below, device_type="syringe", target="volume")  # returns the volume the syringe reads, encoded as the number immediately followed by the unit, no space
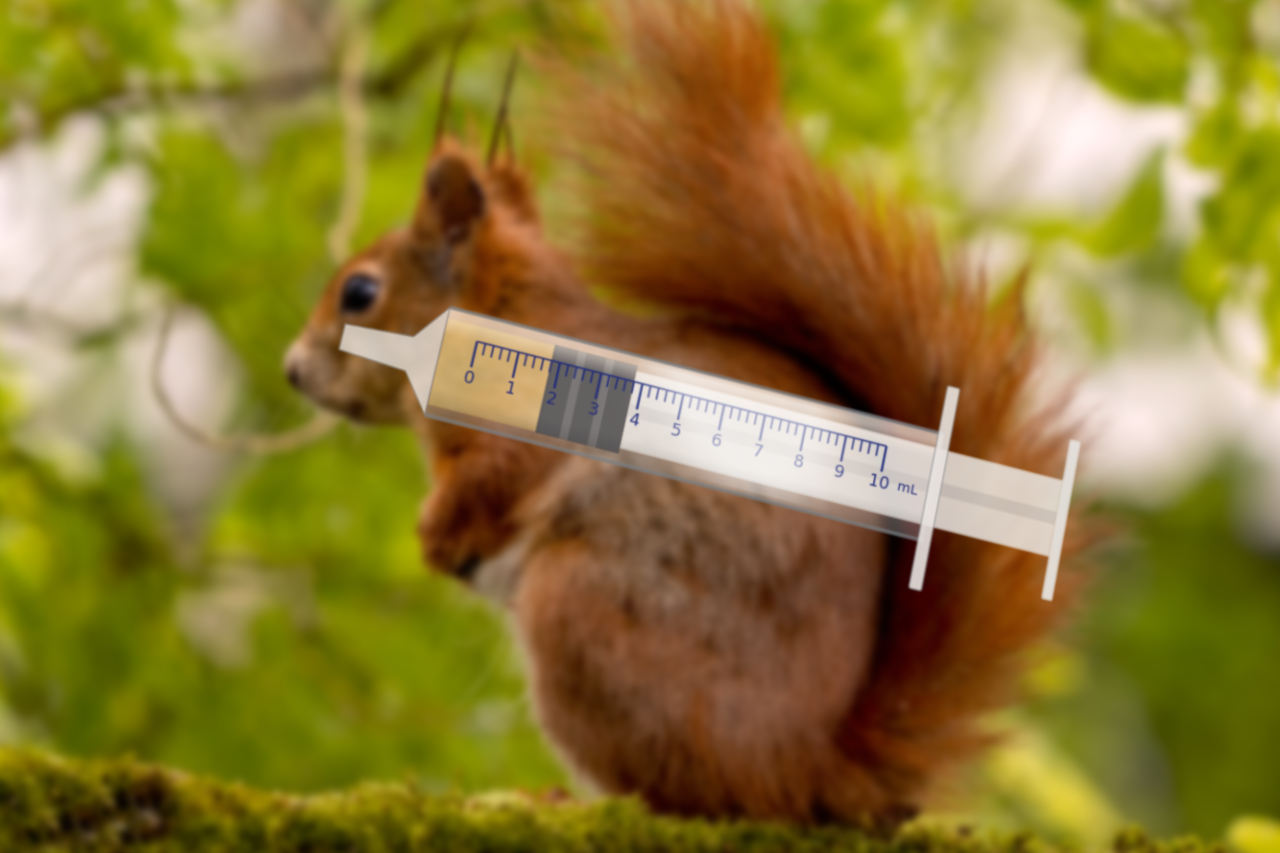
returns 1.8mL
